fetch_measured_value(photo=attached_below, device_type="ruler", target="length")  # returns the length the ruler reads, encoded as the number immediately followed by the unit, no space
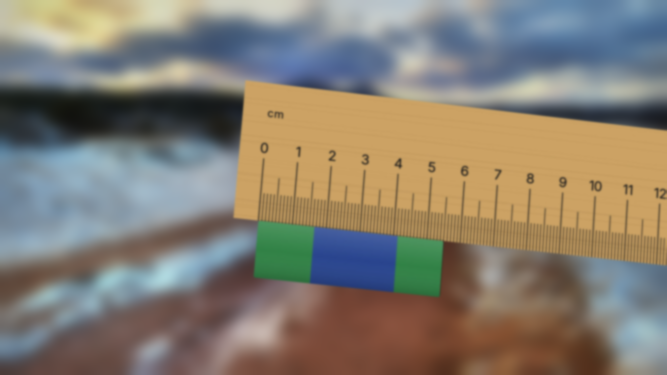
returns 5.5cm
